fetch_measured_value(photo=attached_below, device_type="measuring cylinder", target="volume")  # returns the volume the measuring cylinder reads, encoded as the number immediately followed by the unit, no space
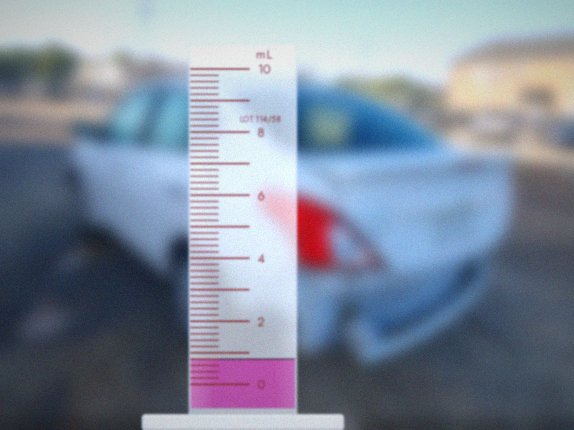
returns 0.8mL
